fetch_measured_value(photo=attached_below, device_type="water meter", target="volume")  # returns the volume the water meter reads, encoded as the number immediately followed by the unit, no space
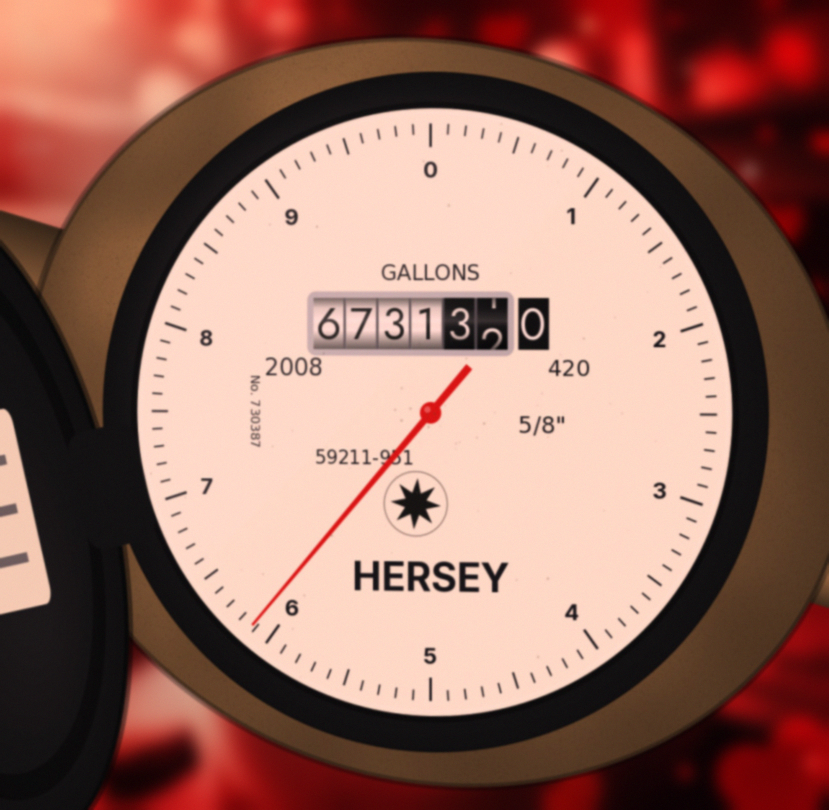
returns 6731316.1gal
